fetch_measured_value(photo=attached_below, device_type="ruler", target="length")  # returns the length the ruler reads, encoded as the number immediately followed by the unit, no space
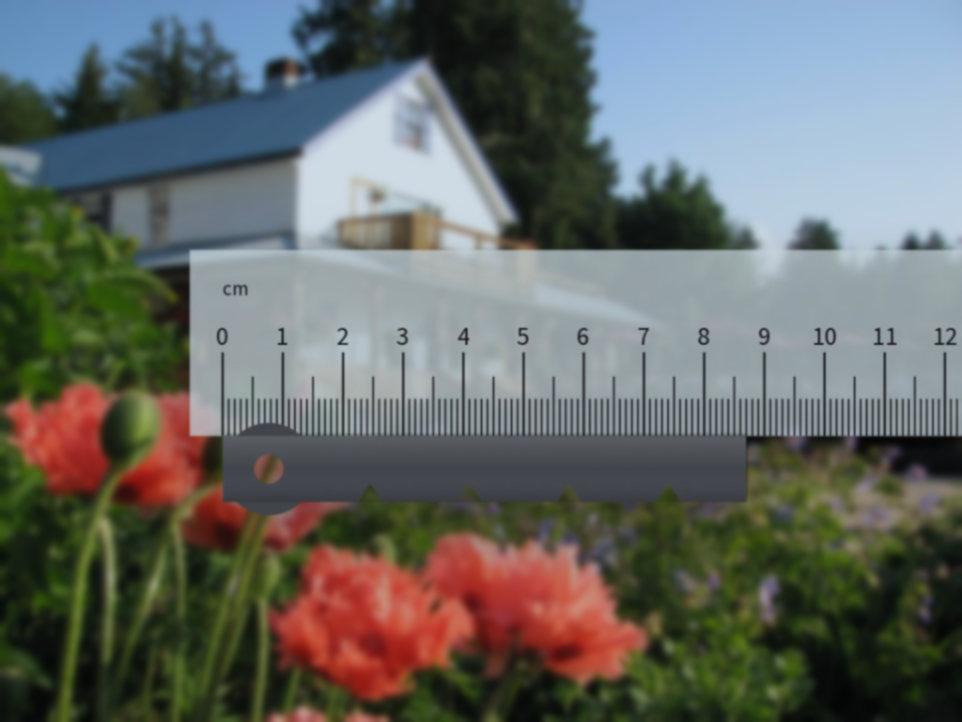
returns 8.7cm
